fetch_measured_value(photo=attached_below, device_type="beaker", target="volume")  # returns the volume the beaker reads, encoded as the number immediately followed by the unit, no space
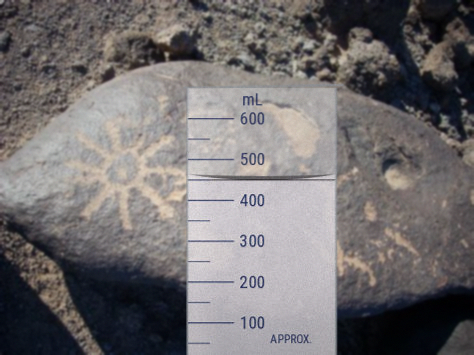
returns 450mL
